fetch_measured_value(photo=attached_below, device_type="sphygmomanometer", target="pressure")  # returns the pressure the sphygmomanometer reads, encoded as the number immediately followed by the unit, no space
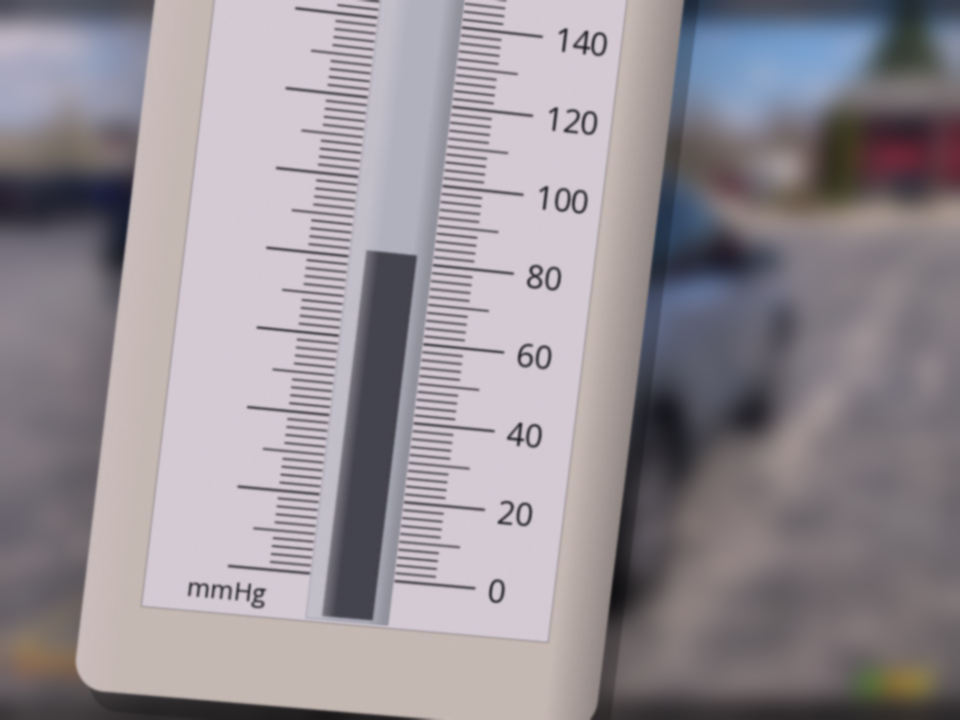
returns 82mmHg
